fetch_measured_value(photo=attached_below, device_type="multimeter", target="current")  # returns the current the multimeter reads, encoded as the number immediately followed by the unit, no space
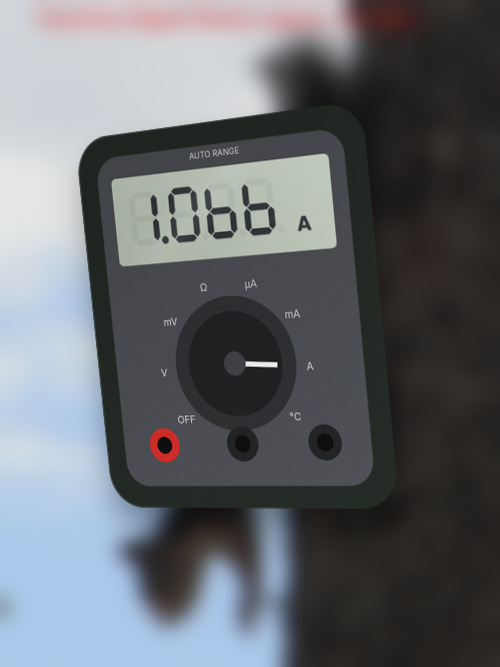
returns 1.066A
